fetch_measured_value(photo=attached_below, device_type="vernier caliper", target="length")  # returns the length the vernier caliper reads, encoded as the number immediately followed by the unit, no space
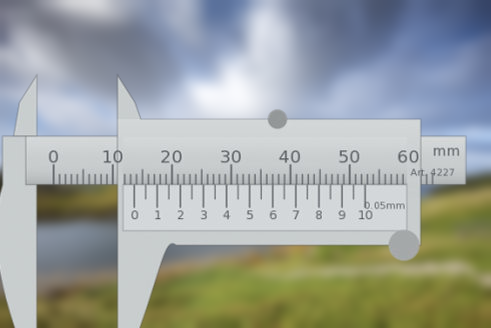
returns 13.6mm
